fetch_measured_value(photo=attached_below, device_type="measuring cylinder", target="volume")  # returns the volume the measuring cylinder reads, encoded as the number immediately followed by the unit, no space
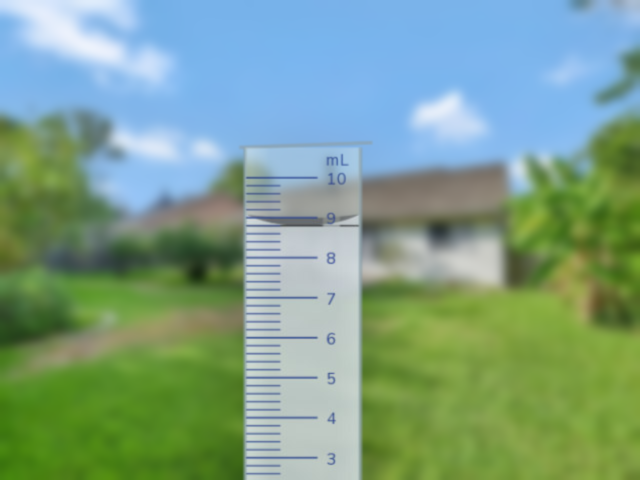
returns 8.8mL
